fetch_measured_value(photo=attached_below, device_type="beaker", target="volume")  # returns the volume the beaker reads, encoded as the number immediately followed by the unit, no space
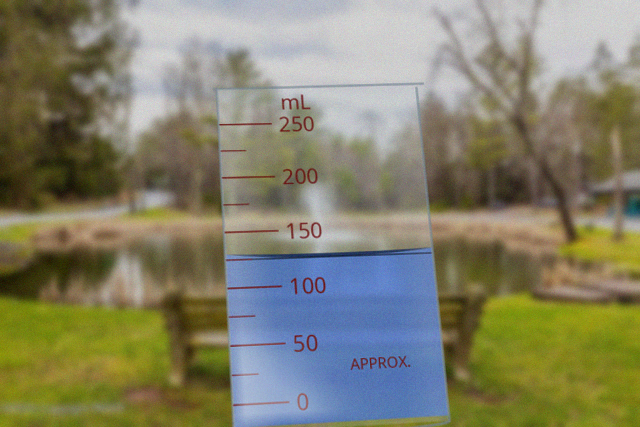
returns 125mL
